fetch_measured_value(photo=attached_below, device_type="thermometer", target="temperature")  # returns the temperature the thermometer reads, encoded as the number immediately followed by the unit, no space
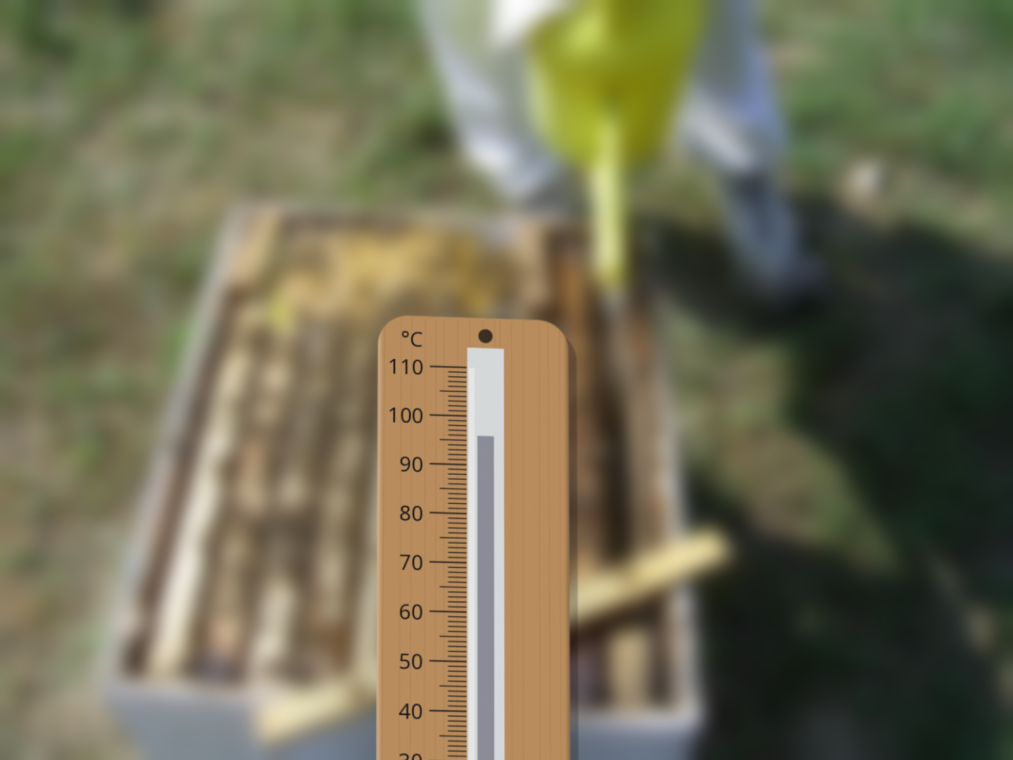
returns 96°C
